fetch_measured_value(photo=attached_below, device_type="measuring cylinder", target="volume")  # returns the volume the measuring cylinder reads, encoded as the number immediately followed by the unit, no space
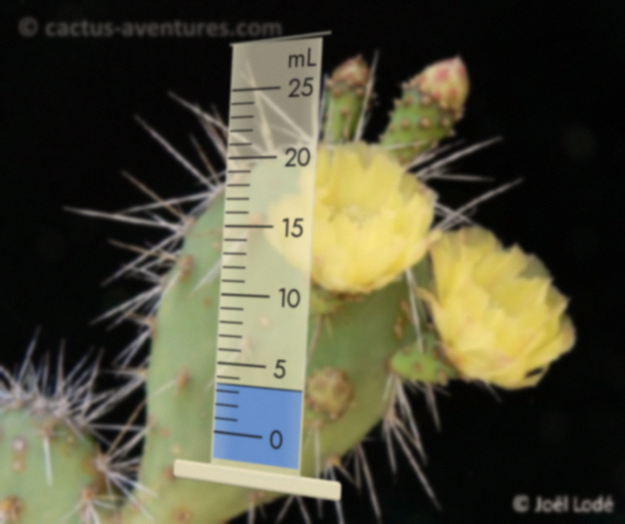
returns 3.5mL
